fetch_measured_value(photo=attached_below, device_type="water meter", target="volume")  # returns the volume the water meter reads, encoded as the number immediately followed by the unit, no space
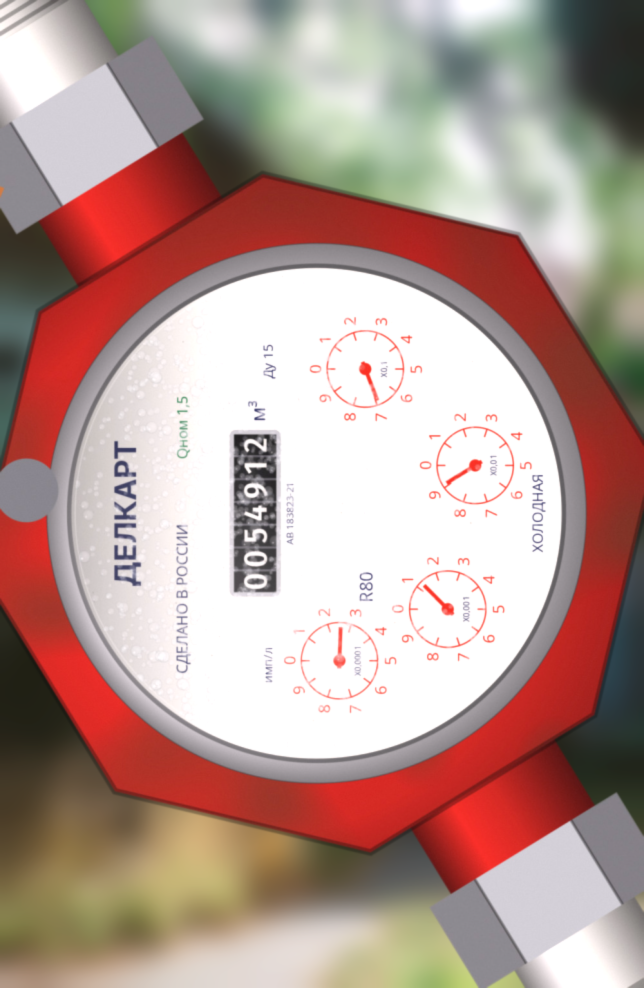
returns 54912.6912m³
